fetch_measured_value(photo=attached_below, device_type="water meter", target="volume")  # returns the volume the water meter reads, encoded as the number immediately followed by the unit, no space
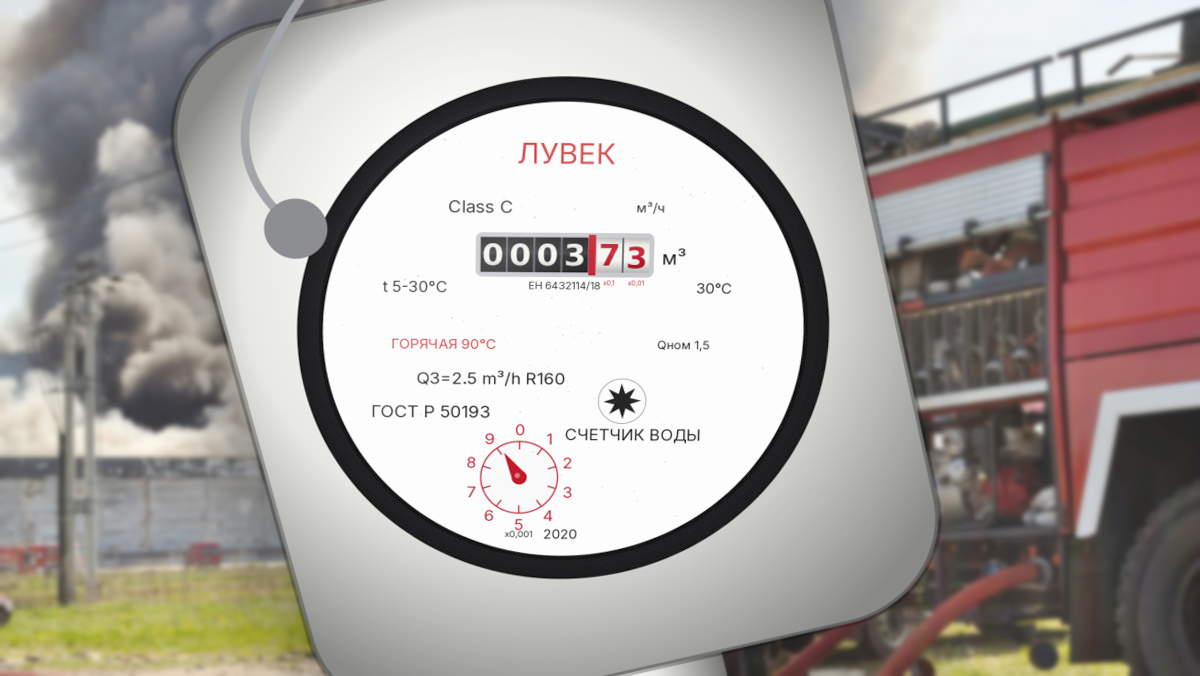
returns 3.729m³
